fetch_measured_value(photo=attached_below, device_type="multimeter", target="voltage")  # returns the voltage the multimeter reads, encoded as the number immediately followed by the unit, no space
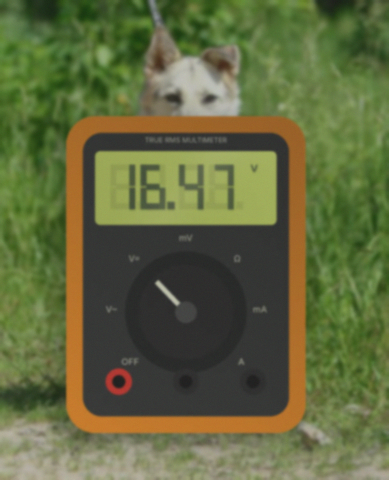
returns 16.47V
